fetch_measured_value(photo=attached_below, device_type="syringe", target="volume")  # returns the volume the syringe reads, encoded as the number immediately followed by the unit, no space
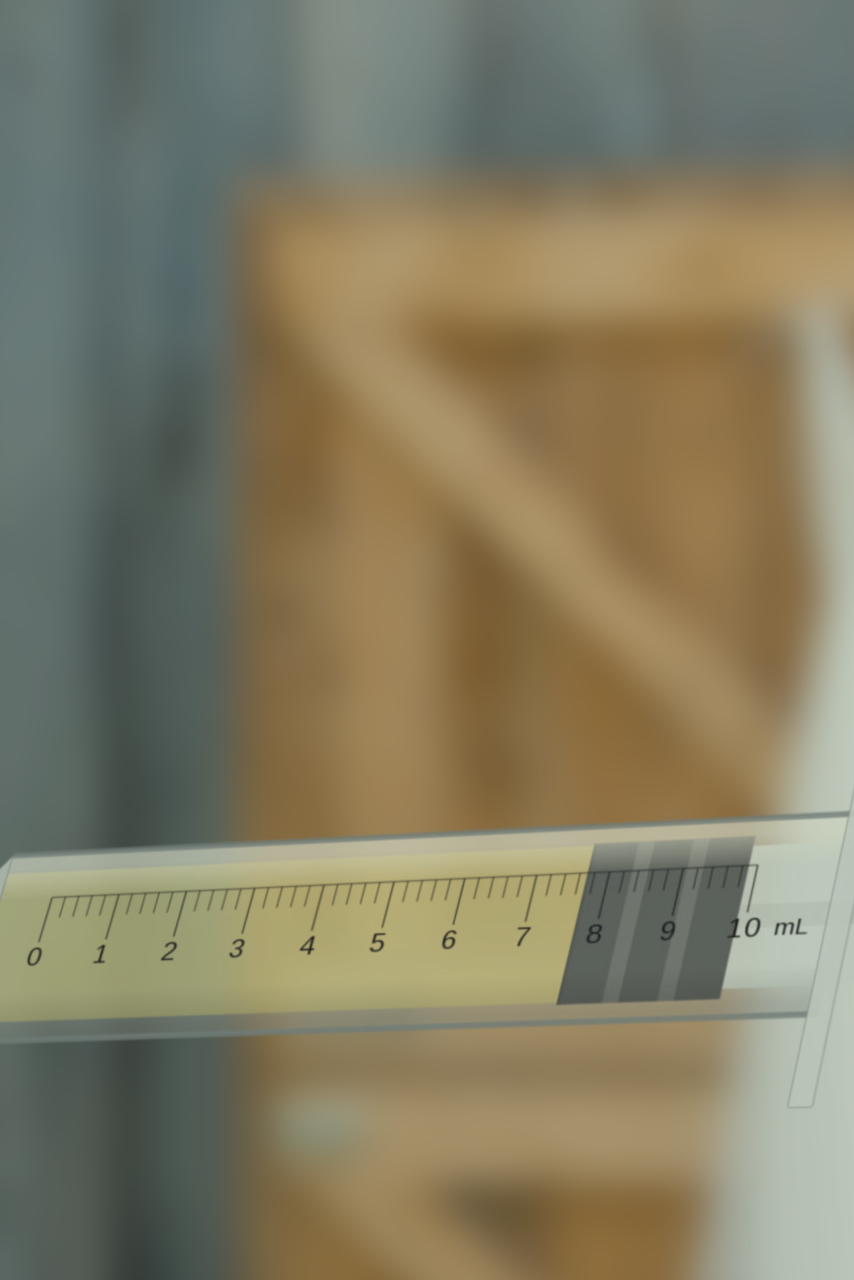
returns 7.7mL
